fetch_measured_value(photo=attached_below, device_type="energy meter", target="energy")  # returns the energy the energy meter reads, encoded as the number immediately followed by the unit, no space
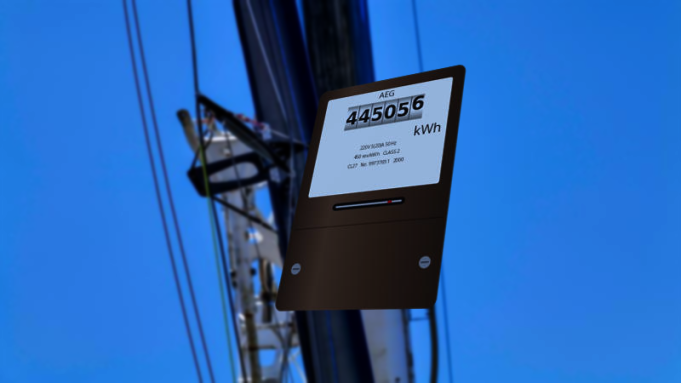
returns 445056kWh
